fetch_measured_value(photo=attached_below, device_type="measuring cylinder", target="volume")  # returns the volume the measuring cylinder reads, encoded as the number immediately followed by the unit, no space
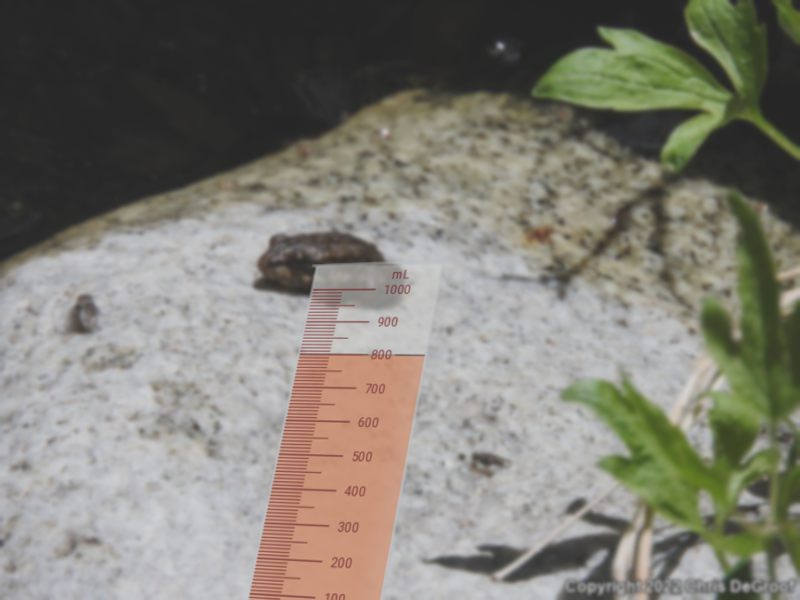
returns 800mL
